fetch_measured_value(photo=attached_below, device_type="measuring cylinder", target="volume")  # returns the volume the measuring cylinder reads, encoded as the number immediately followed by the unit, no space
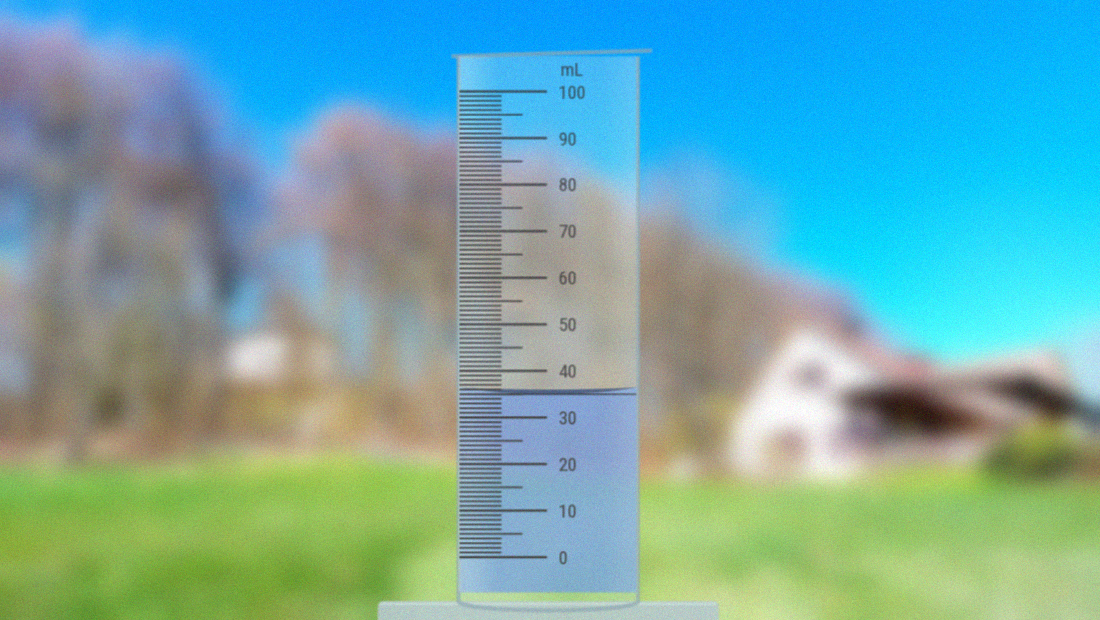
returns 35mL
